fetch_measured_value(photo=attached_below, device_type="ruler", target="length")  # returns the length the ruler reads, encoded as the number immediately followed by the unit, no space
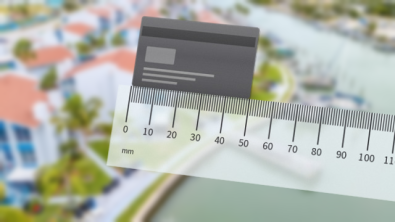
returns 50mm
